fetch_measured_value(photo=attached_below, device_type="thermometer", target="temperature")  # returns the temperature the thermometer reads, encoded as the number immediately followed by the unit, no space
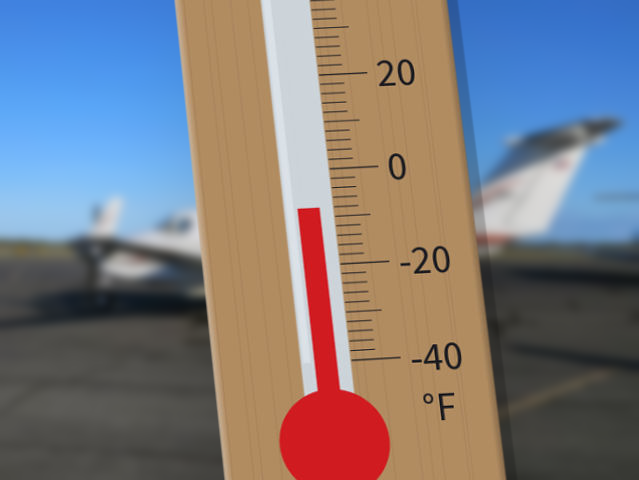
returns -8°F
